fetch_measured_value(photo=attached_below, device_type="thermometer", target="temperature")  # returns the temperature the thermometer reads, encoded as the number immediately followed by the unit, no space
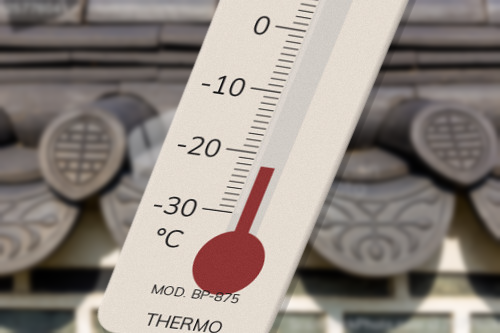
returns -22°C
